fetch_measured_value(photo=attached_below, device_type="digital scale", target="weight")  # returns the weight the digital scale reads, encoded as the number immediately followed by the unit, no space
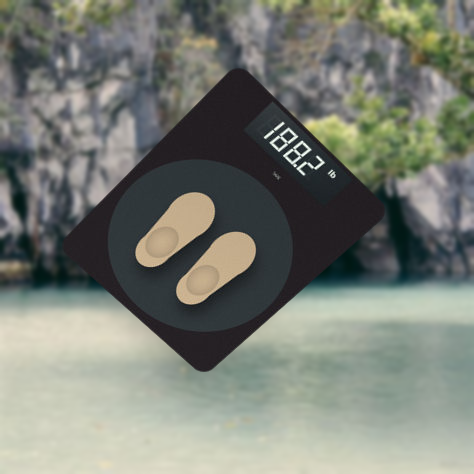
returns 188.2lb
